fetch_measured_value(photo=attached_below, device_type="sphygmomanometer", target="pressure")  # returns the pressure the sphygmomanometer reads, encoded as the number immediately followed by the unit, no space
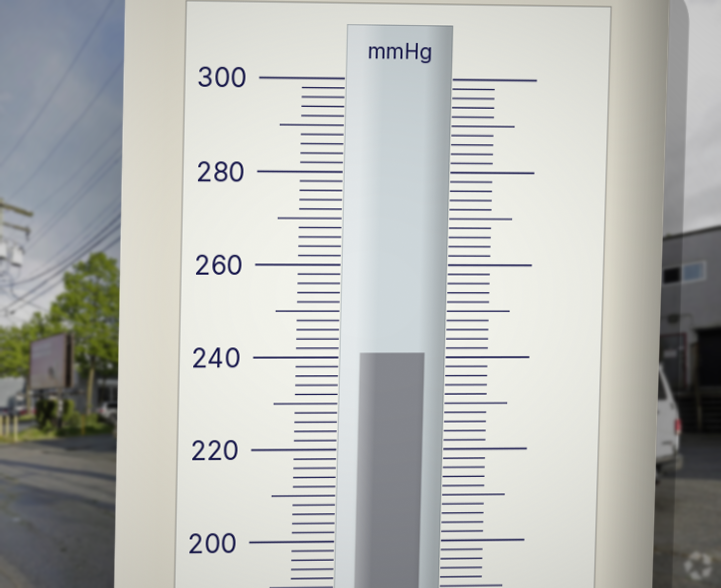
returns 241mmHg
